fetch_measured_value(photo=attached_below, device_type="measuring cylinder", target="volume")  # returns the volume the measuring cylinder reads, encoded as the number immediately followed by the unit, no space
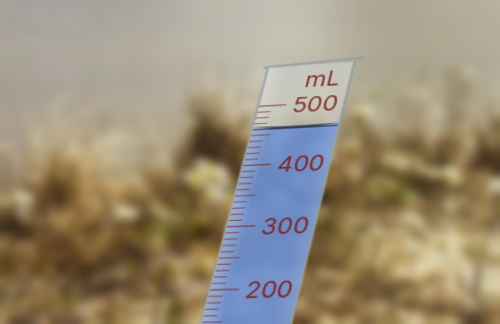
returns 460mL
